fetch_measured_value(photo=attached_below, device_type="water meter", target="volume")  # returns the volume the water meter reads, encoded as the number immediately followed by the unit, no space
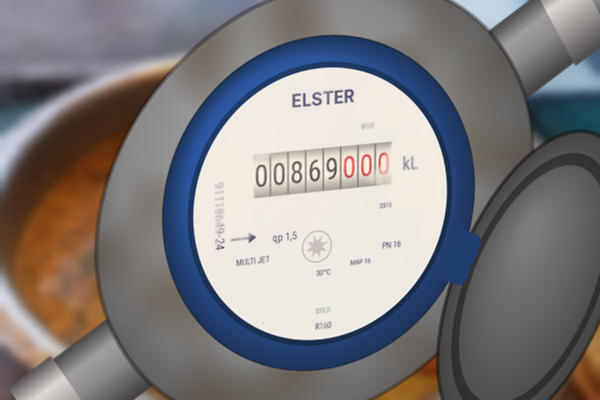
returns 869.000kL
